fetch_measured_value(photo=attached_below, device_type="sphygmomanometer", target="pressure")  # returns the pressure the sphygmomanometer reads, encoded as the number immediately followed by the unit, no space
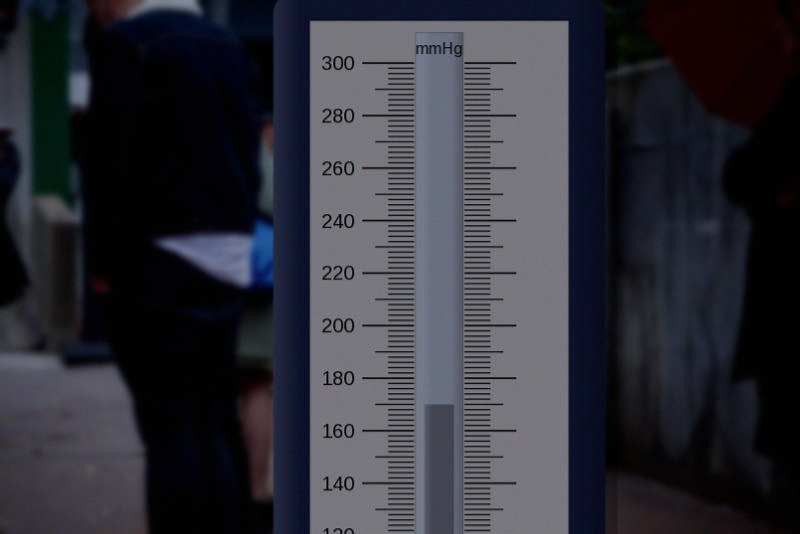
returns 170mmHg
